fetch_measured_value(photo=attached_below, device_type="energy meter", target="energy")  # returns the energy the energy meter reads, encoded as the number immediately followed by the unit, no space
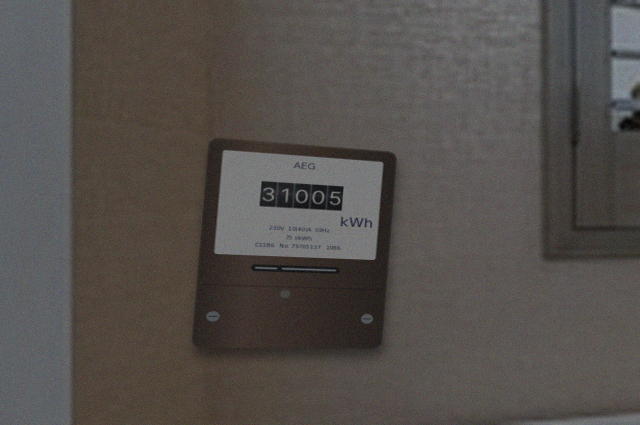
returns 31005kWh
